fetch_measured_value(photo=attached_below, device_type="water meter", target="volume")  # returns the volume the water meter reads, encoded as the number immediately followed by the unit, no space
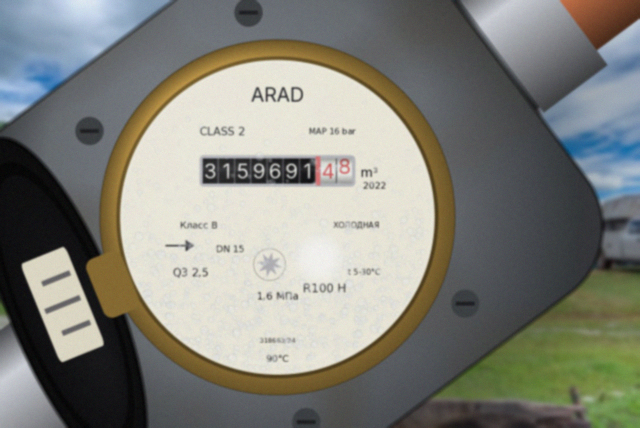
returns 3159691.48m³
